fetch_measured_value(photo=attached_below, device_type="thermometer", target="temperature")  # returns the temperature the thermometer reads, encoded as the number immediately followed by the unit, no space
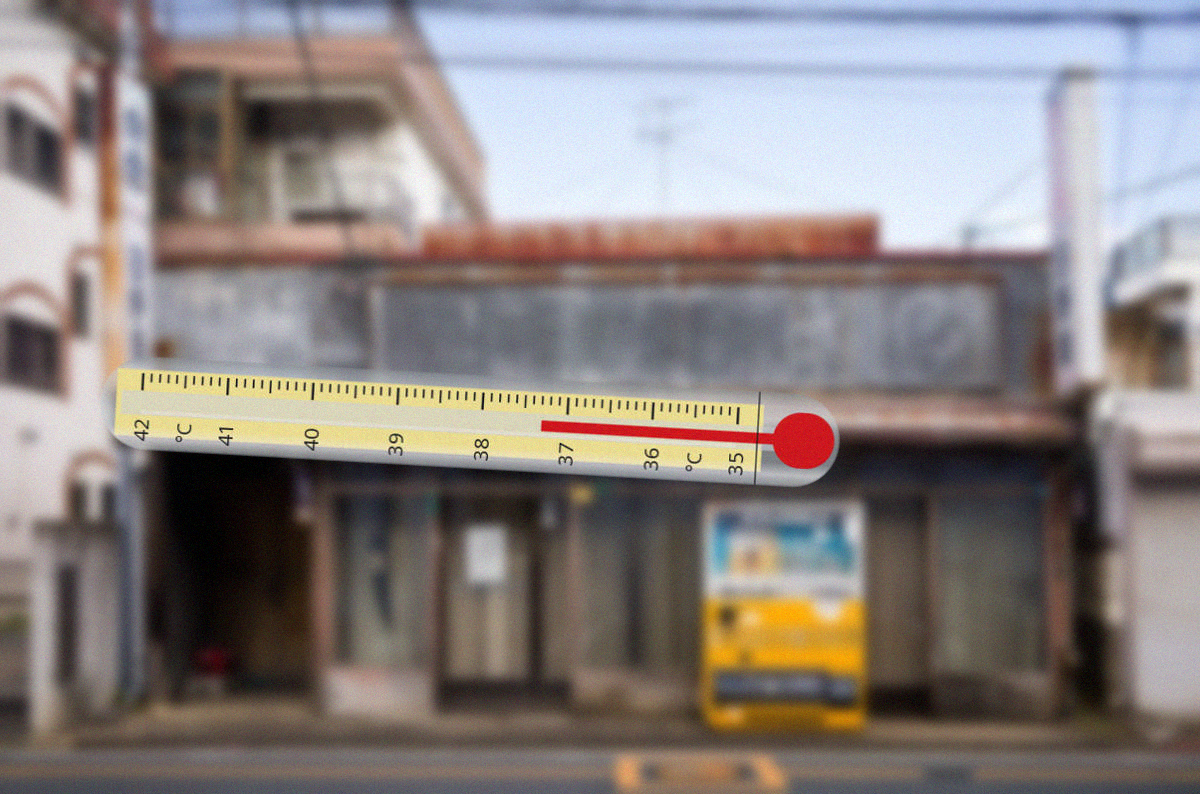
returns 37.3°C
